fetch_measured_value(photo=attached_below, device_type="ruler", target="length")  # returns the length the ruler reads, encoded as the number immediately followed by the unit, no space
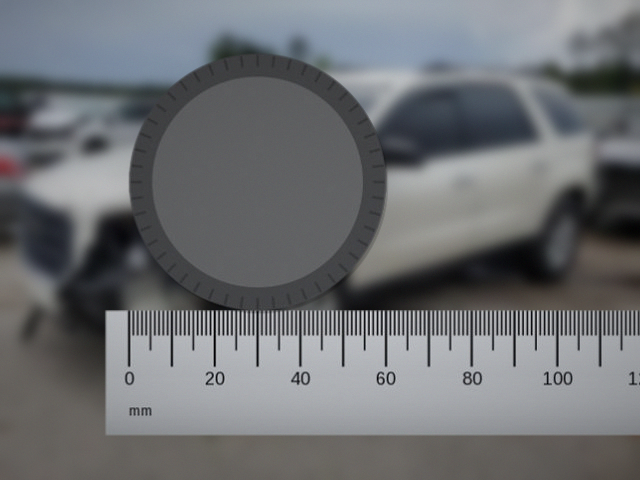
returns 60mm
